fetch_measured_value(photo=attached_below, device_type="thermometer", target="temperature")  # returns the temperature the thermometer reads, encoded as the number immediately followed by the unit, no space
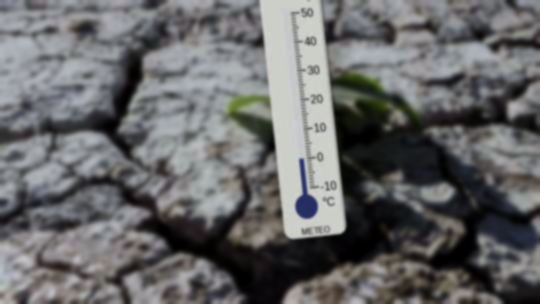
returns 0°C
